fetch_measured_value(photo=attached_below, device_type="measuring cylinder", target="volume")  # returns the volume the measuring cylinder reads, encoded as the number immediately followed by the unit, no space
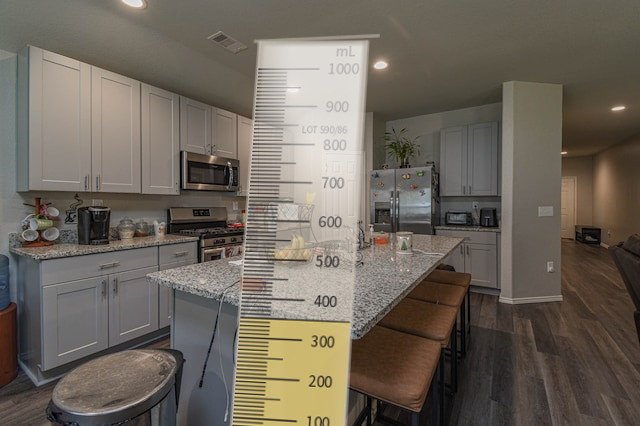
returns 350mL
